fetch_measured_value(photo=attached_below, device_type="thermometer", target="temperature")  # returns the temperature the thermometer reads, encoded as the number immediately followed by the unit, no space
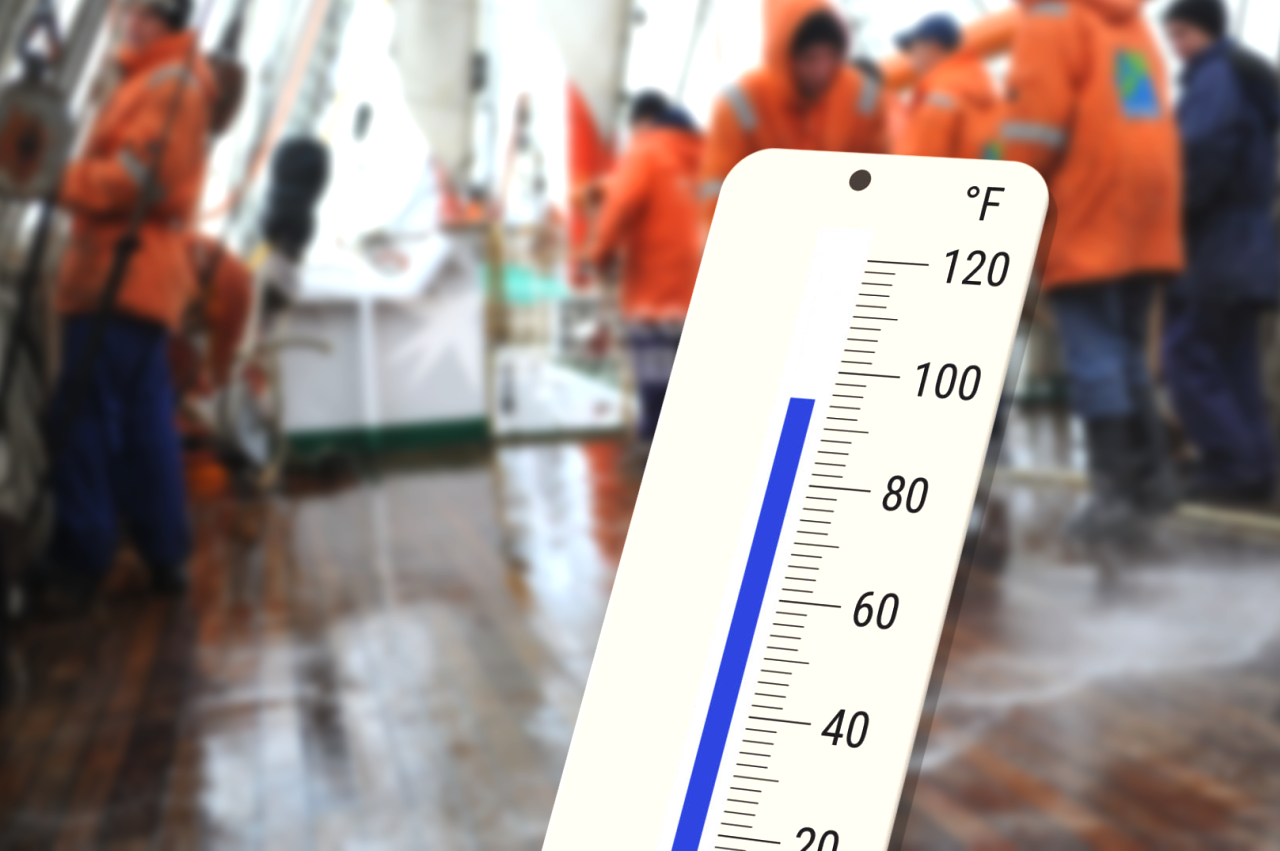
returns 95°F
